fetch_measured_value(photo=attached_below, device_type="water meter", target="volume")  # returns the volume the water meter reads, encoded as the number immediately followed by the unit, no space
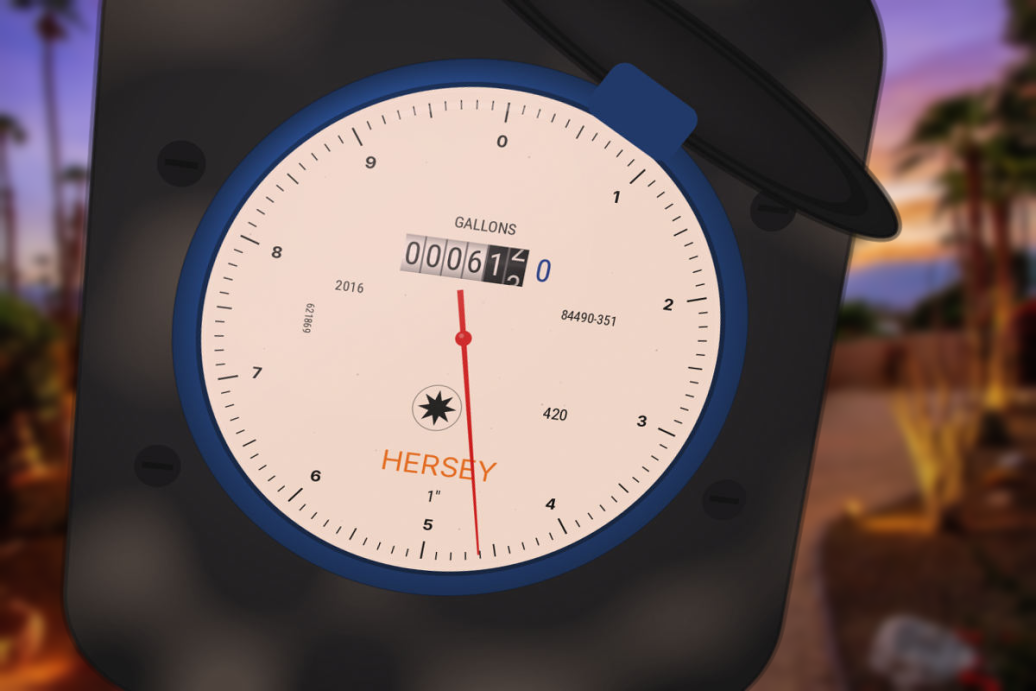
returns 6124.6gal
